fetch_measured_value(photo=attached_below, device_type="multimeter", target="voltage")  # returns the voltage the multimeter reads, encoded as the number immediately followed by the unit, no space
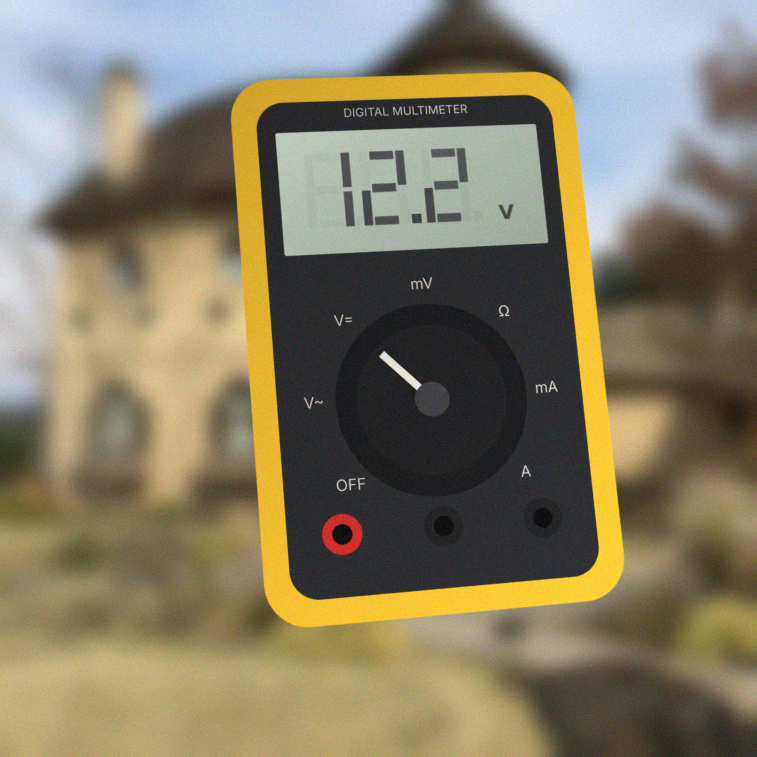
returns 12.2V
